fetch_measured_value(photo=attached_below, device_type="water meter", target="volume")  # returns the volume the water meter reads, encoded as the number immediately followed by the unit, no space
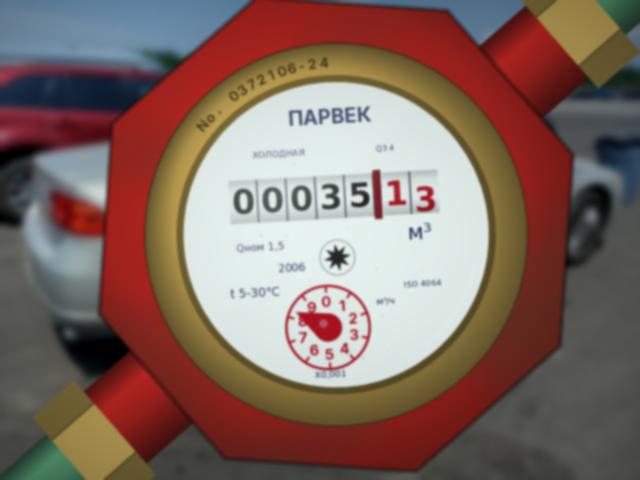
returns 35.128m³
